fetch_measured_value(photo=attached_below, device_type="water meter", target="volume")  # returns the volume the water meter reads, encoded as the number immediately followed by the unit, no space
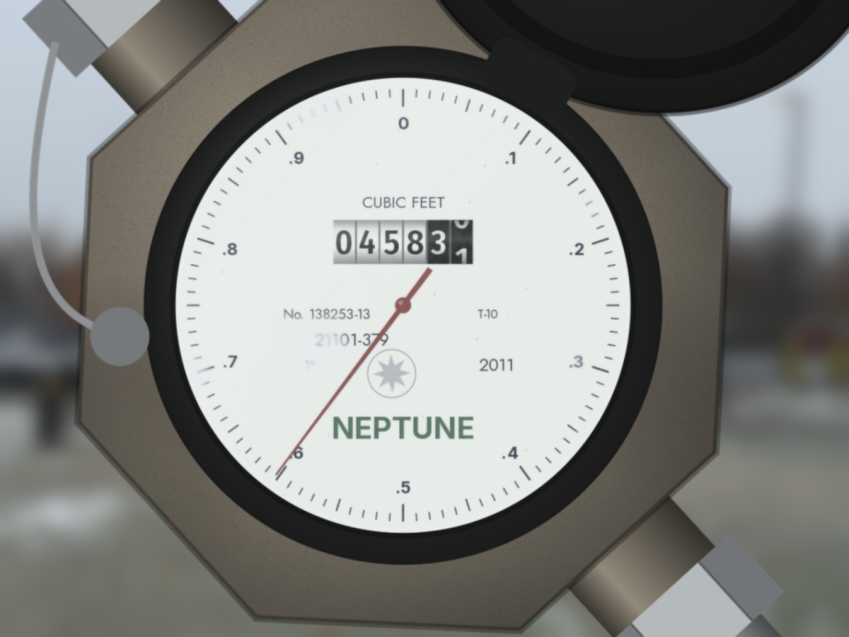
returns 45830.60ft³
